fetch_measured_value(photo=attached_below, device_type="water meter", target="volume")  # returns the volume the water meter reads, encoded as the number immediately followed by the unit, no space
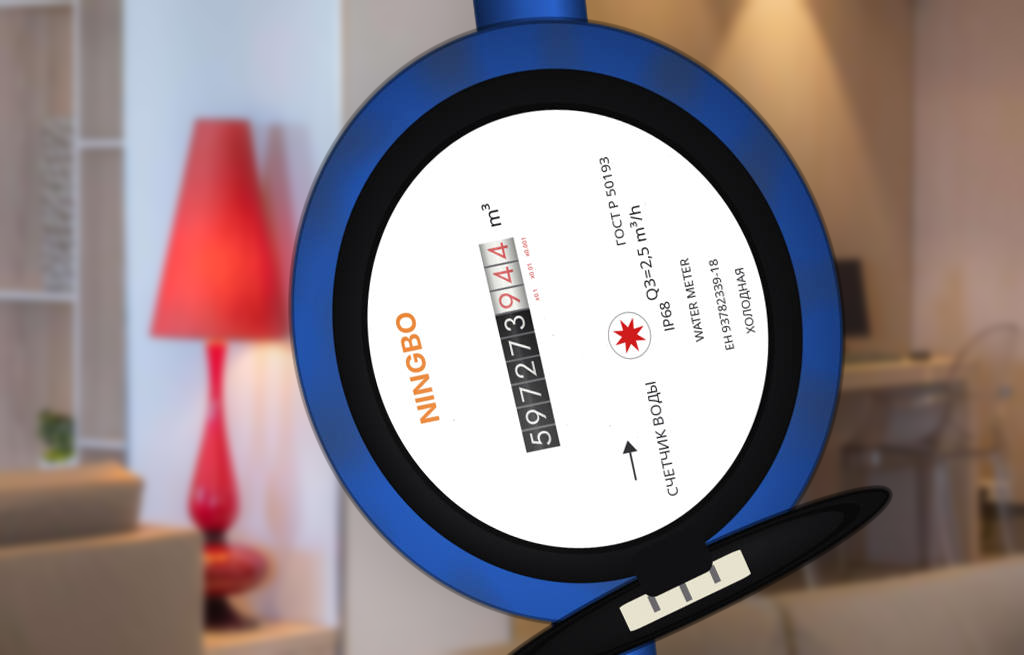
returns 597273.944m³
